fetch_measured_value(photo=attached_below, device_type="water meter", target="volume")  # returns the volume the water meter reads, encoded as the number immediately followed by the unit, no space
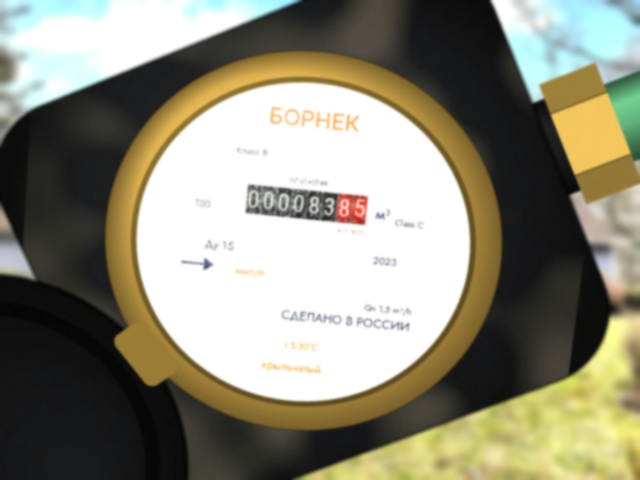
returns 83.85m³
